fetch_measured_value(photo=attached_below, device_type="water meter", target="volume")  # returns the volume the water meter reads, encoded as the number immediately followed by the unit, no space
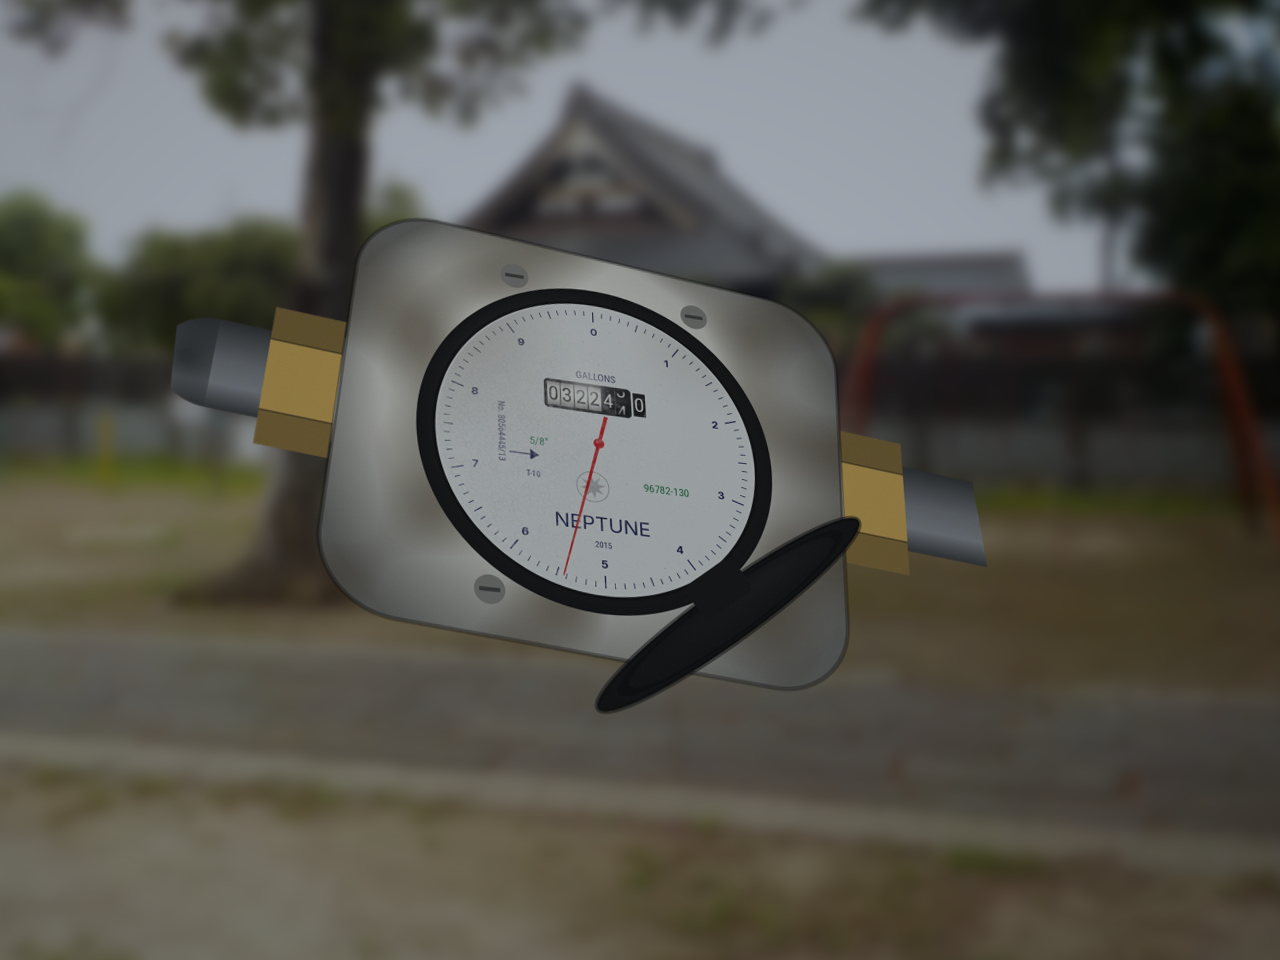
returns 322435.4gal
